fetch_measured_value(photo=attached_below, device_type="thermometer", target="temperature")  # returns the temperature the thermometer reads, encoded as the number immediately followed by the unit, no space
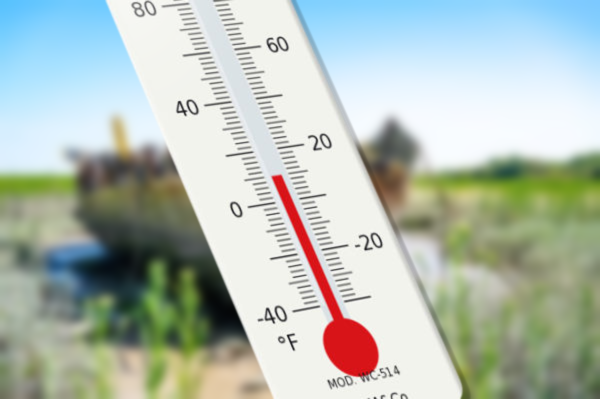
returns 10°F
